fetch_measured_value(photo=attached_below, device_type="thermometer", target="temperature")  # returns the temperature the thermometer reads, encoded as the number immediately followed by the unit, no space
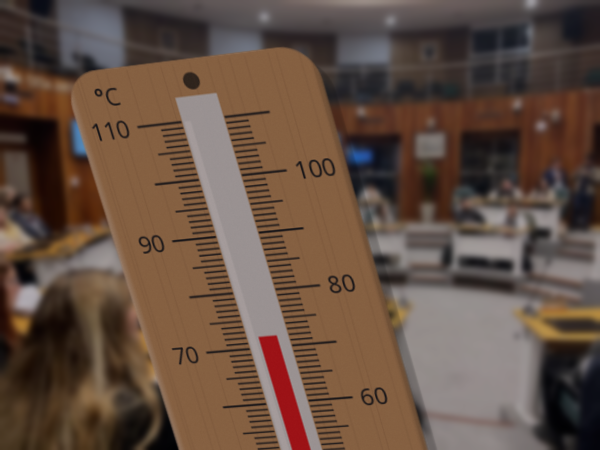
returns 72°C
